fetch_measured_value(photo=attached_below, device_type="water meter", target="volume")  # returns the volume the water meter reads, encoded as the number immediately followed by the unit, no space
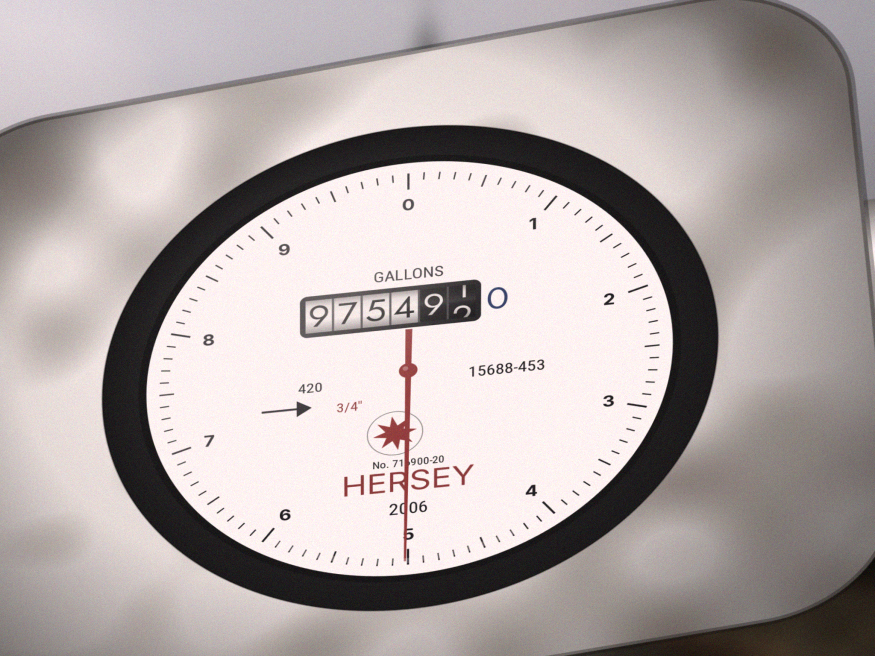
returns 9754915.0gal
